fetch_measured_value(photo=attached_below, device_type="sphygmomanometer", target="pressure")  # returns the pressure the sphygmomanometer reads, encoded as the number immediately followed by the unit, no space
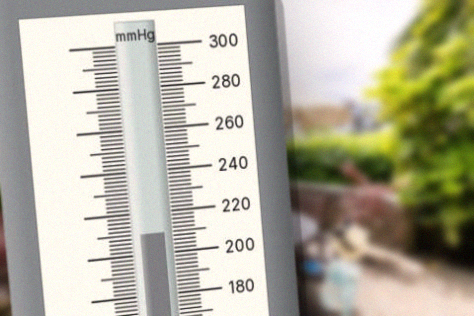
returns 210mmHg
